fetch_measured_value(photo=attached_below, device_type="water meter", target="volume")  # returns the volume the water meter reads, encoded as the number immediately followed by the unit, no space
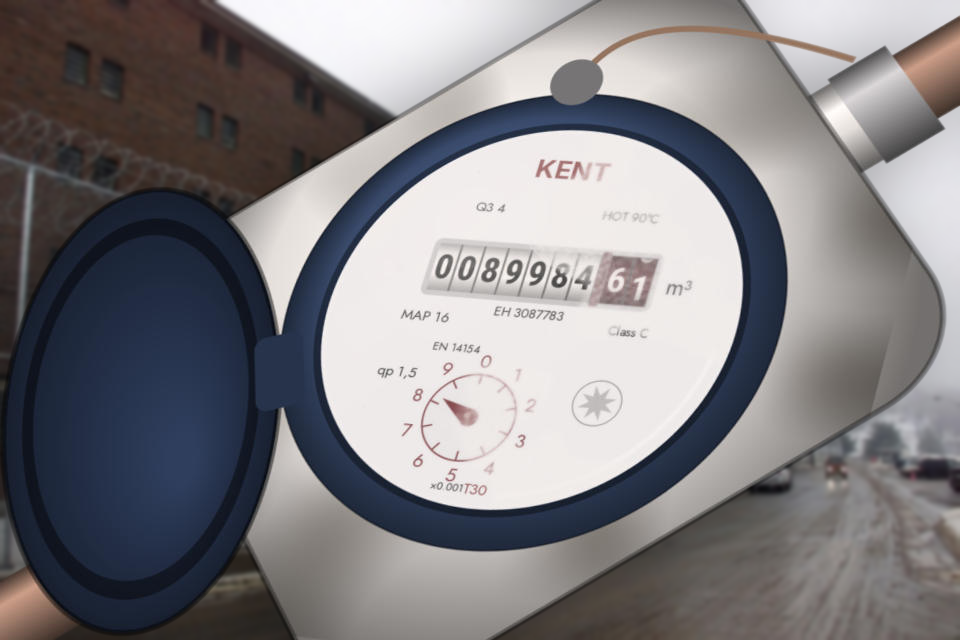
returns 89984.608m³
